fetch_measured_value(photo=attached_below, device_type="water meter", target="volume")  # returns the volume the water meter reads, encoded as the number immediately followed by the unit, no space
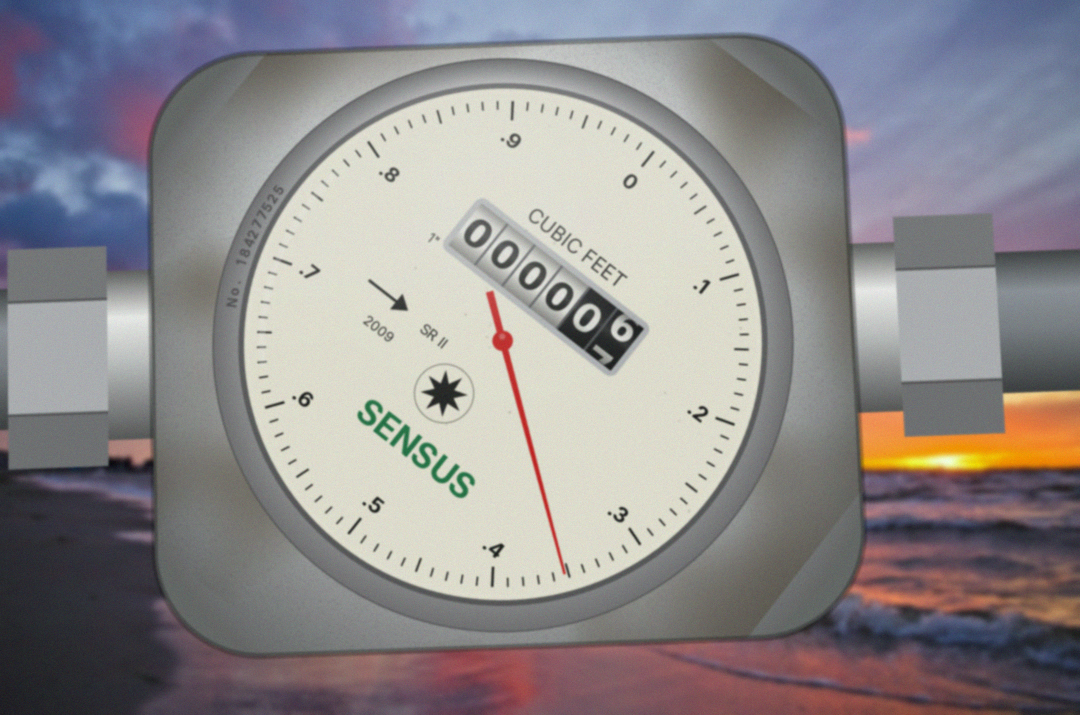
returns 6.35ft³
